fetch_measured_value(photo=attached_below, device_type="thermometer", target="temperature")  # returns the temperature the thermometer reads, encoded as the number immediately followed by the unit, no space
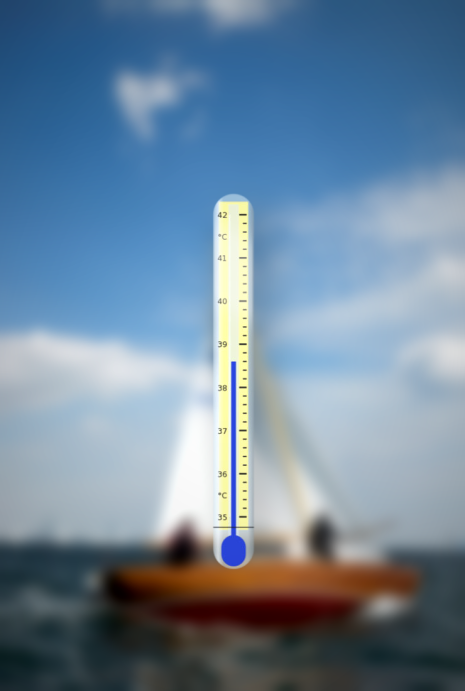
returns 38.6°C
